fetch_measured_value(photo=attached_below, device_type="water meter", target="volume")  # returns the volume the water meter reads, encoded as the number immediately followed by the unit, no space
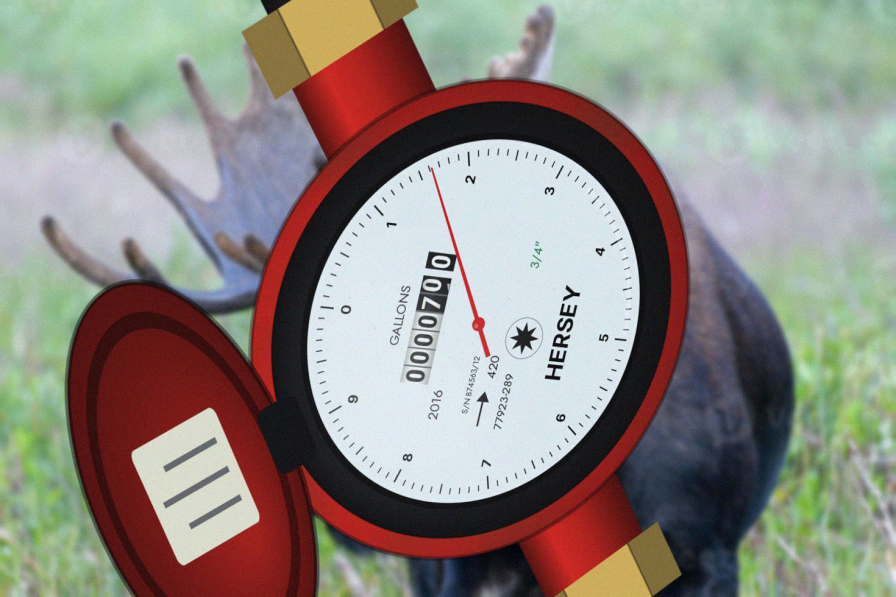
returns 701.6gal
